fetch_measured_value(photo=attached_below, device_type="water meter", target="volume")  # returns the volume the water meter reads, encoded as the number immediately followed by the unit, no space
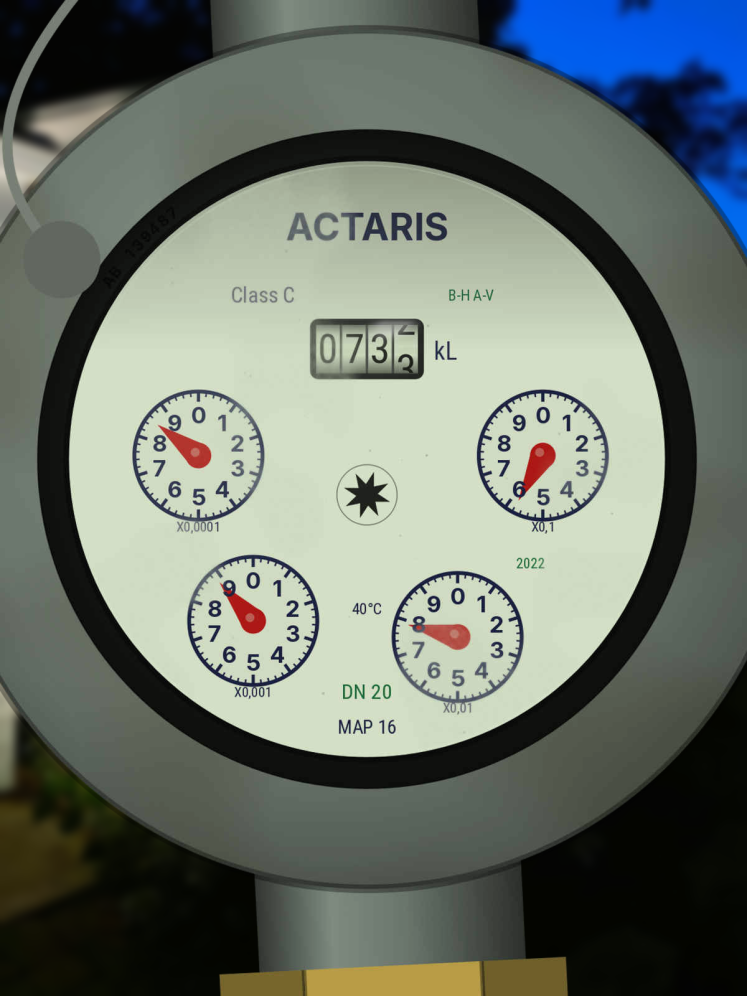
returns 732.5788kL
